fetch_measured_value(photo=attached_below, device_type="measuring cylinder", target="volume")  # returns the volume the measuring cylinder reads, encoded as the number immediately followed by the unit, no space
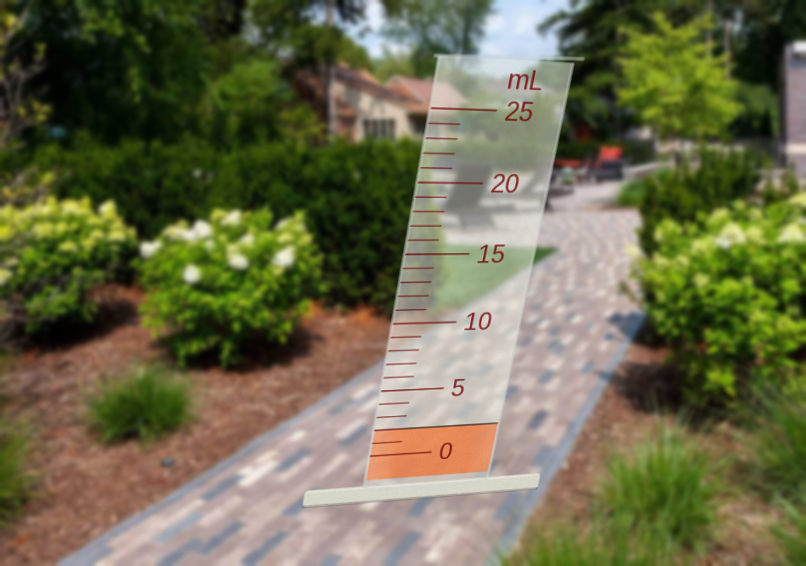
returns 2mL
